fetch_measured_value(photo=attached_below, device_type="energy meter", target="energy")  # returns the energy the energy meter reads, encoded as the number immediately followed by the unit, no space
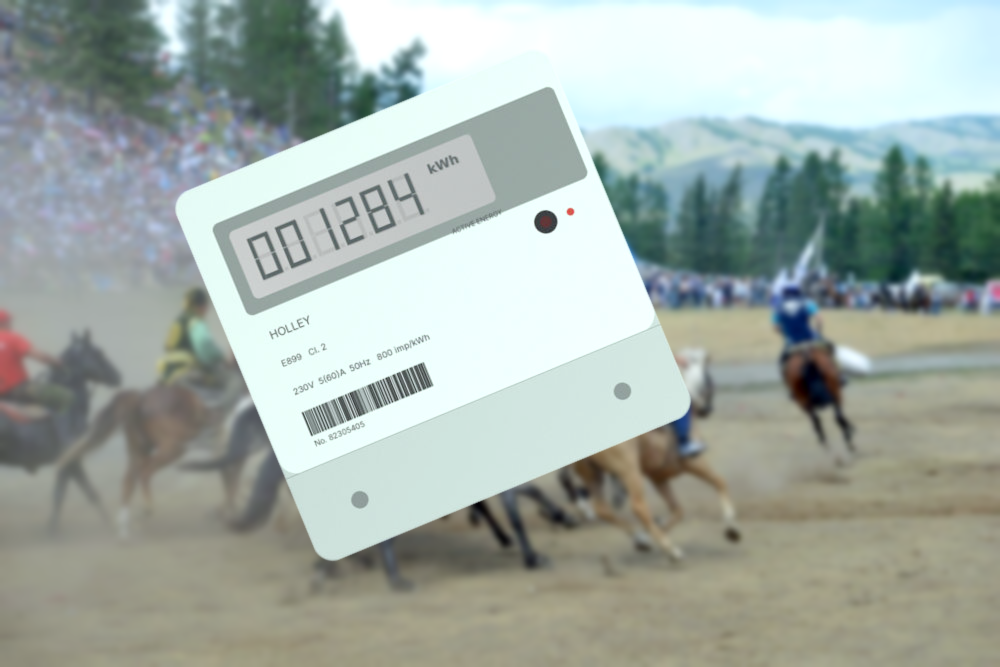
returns 1284kWh
